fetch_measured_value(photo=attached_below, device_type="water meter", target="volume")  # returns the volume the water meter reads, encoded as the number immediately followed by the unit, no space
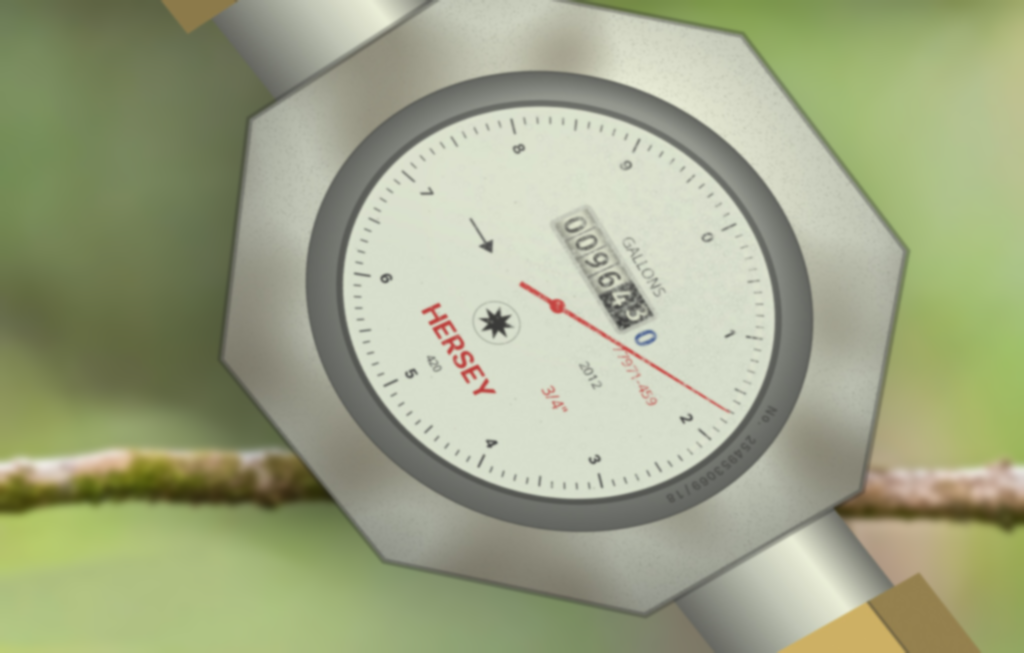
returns 96431.7gal
